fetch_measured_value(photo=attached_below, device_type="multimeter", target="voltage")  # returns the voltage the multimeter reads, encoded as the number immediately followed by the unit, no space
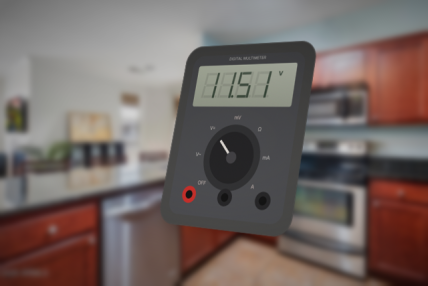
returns 11.51V
